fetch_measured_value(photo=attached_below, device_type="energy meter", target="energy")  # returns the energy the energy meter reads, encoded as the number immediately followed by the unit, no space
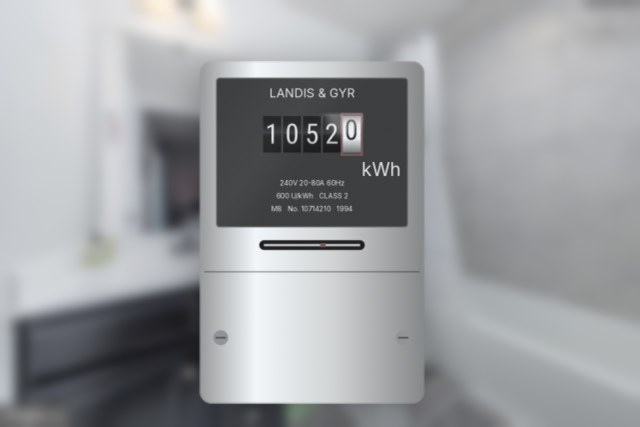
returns 1052.0kWh
